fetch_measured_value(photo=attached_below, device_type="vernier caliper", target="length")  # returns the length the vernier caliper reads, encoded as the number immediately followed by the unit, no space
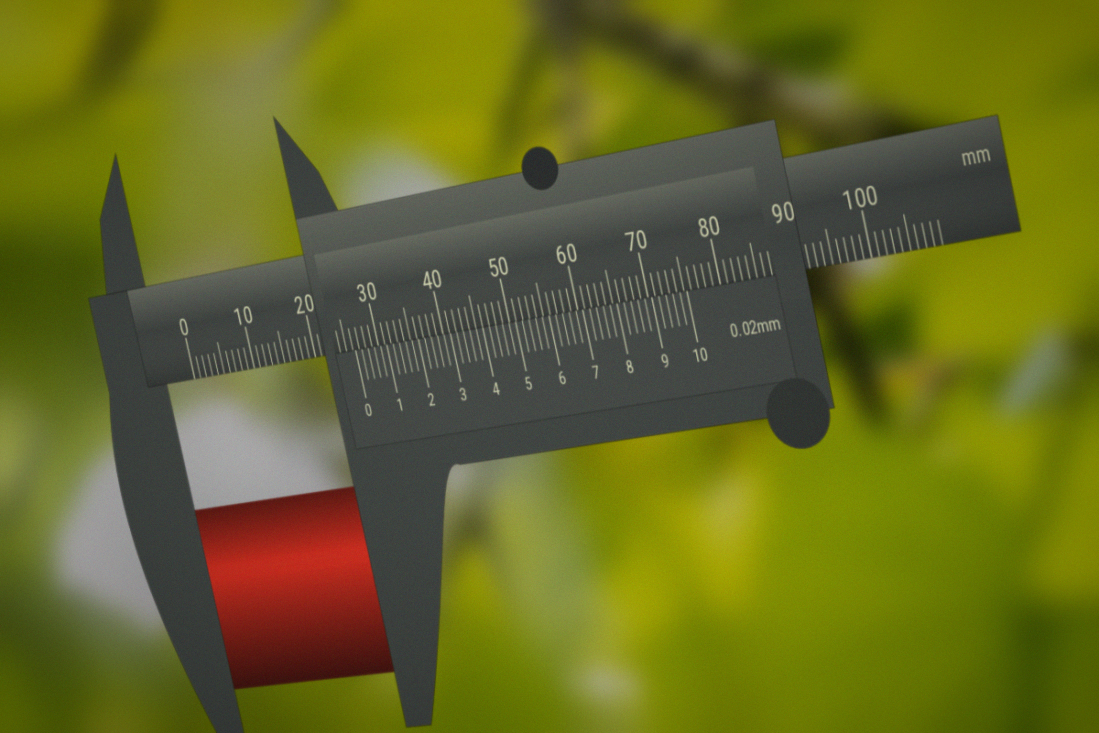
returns 26.4mm
